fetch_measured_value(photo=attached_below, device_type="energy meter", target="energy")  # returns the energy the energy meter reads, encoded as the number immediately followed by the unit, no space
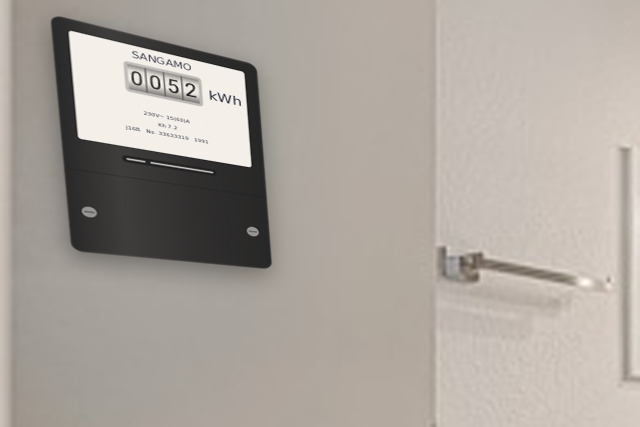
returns 52kWh
